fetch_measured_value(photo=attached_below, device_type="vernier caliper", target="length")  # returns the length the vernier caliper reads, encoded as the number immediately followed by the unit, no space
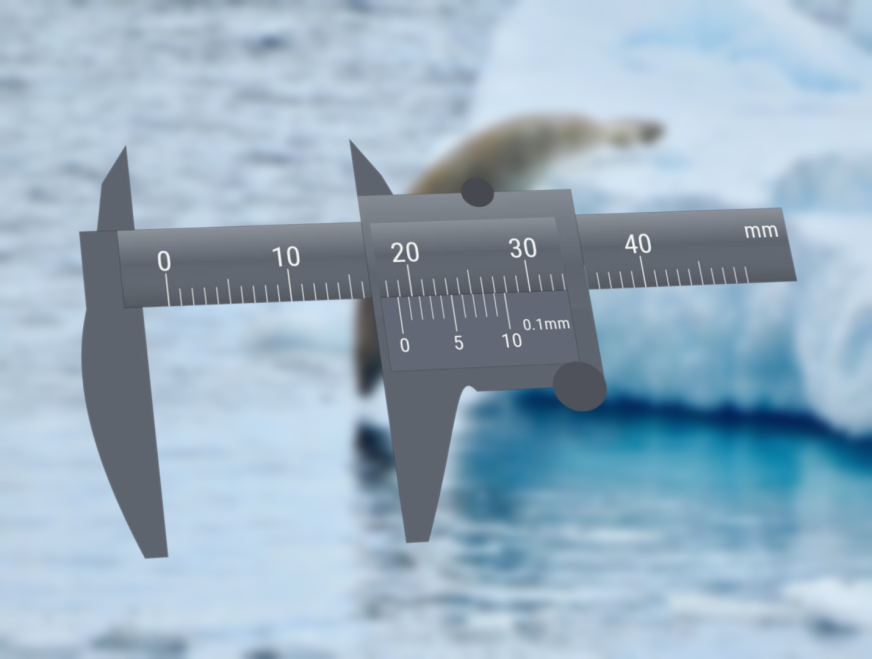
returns 18.8mm
